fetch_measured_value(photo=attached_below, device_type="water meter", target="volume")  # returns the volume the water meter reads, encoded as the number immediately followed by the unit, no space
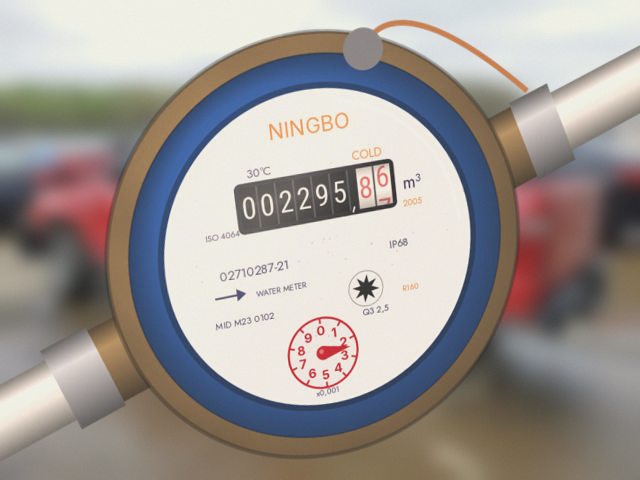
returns 2295.862m³
